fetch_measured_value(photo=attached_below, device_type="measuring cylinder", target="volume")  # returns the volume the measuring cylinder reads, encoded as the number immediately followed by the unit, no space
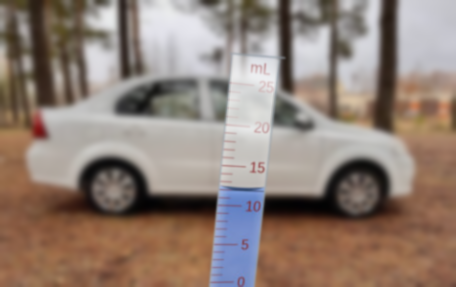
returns 12mL
